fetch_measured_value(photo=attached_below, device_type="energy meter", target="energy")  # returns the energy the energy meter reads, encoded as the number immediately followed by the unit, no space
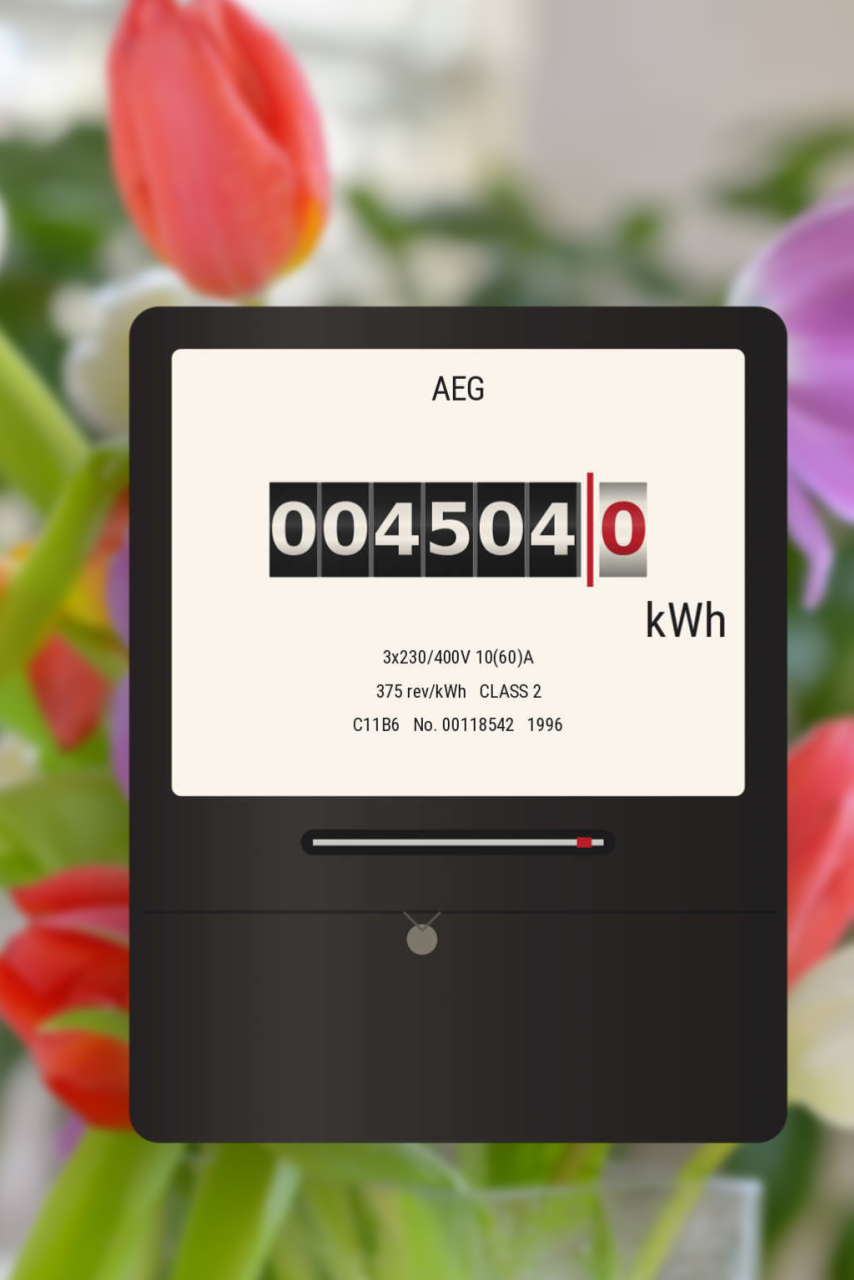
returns 4504.0kWh
